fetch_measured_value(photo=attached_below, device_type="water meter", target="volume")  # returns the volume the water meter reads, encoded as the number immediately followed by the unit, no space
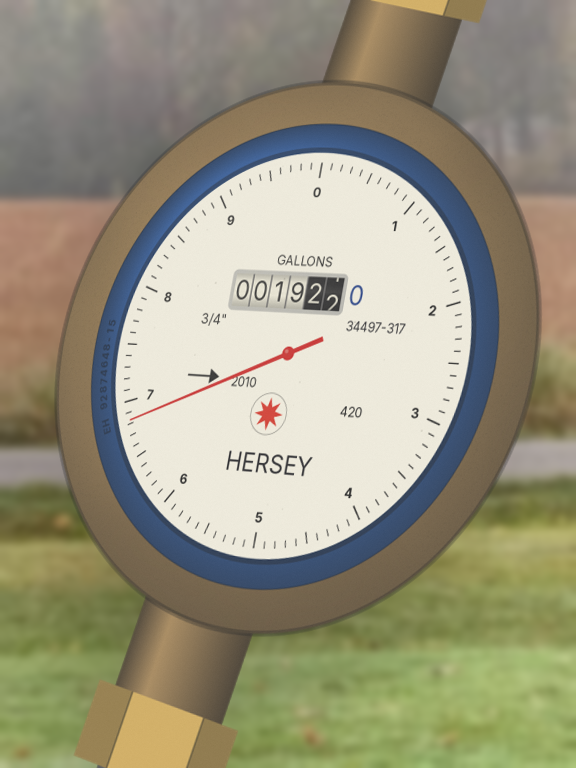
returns 19216.8gal
